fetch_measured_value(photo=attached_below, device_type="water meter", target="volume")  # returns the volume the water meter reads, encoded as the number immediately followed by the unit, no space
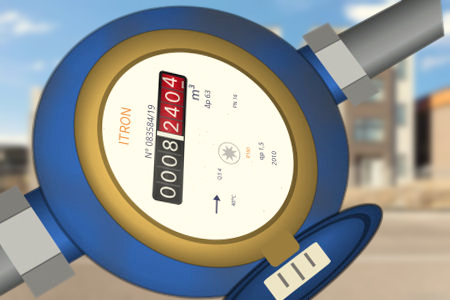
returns 8.2404m³
